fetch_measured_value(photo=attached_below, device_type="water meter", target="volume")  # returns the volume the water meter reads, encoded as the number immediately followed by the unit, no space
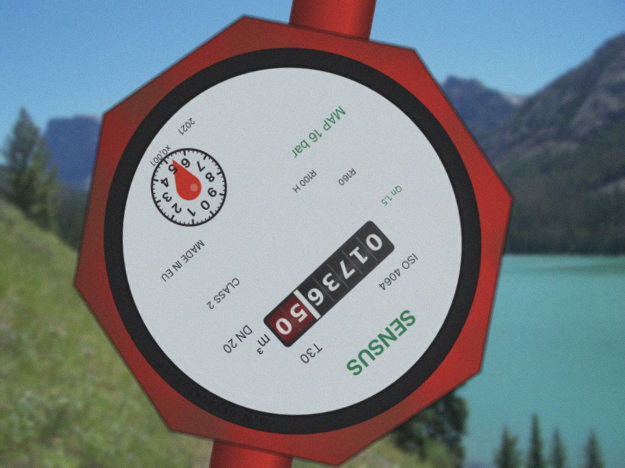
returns 1736.505m³
